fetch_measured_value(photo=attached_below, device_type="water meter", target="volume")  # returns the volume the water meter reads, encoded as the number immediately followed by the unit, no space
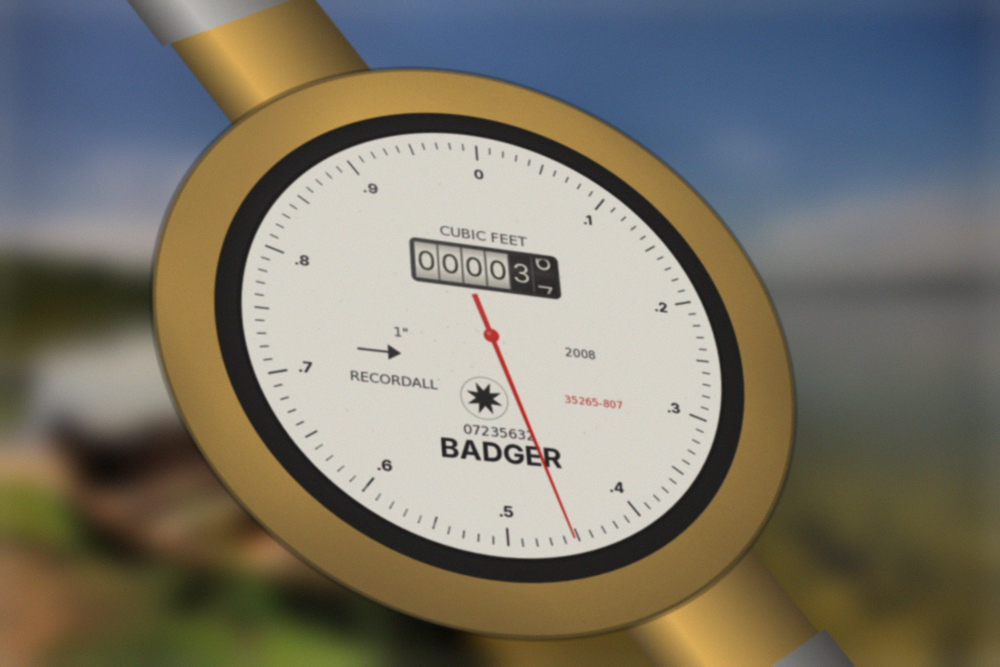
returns 36.45ft³
